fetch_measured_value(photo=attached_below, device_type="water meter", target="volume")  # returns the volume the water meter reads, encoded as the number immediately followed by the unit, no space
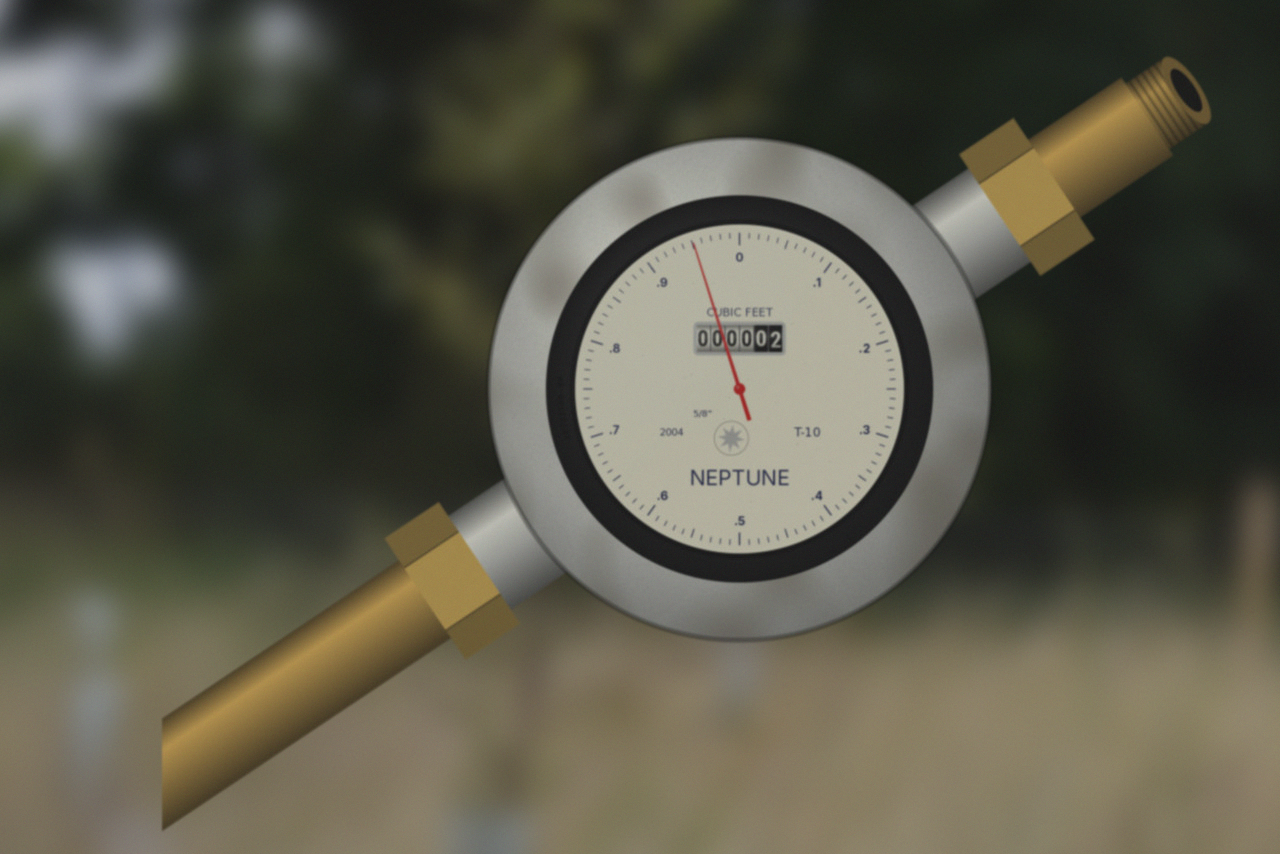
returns 1.95ft³
